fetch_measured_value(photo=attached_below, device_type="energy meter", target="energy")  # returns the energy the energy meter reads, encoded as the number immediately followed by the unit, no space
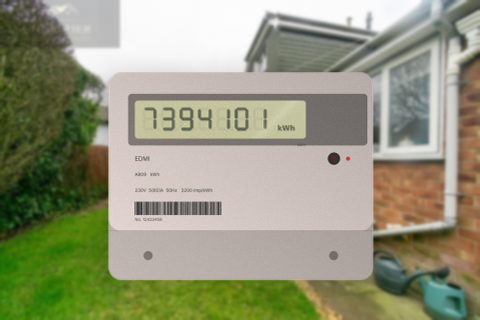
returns 7394101kWh
